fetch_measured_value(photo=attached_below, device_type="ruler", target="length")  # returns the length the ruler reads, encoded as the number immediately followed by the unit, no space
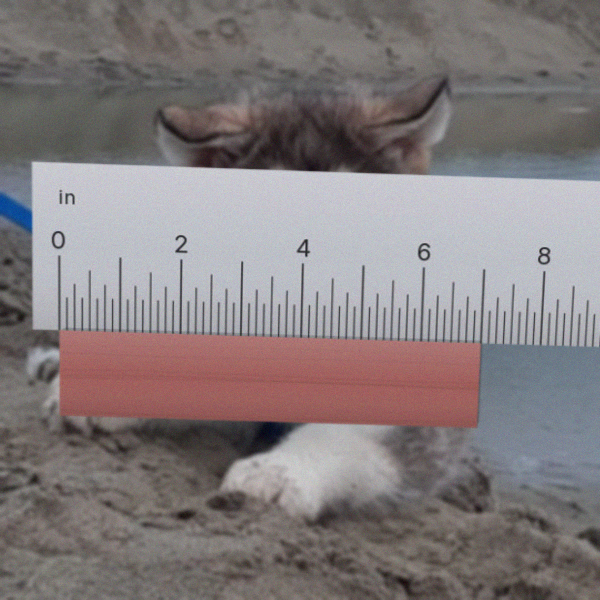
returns 7in
